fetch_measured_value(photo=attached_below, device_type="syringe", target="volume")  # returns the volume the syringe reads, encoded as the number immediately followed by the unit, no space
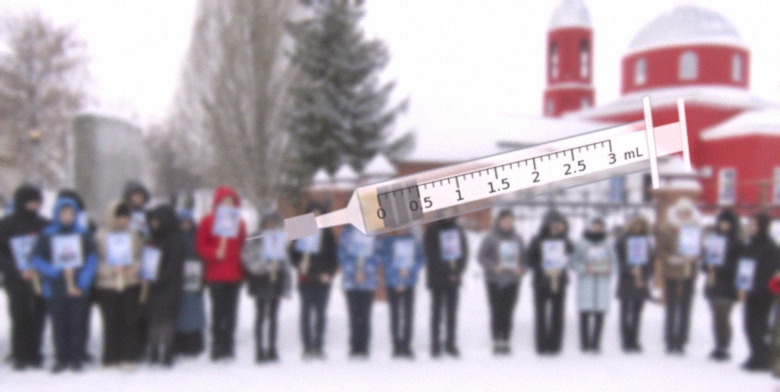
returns 0mL
